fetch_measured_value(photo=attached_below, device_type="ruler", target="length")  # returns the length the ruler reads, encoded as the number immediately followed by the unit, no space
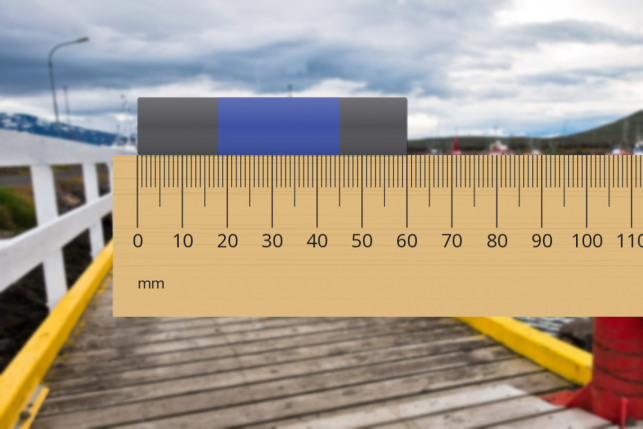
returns 60mm
